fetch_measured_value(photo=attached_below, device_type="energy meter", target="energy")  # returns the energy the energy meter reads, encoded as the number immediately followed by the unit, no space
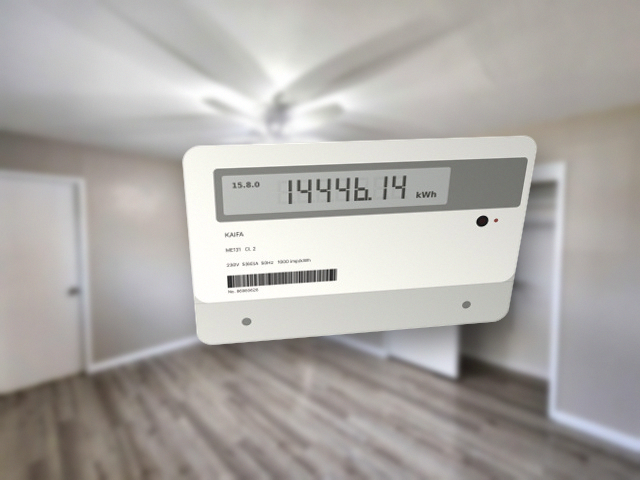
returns 14446.14kWh
